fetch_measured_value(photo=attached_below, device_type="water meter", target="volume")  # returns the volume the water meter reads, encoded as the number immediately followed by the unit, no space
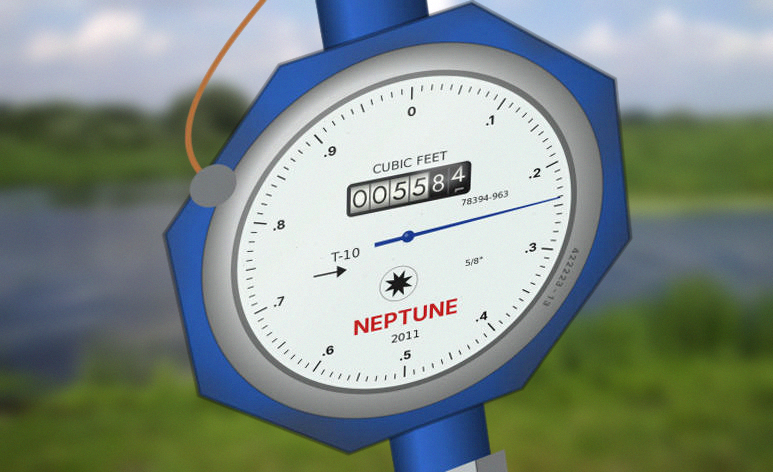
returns 5584.24ft³
